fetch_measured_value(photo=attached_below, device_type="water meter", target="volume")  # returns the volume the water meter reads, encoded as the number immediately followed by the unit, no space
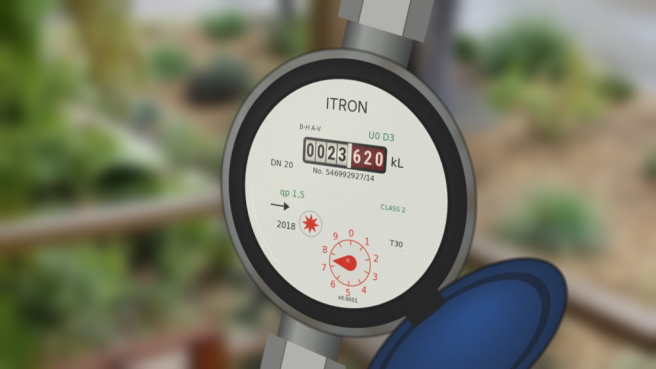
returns 23.6207kL
